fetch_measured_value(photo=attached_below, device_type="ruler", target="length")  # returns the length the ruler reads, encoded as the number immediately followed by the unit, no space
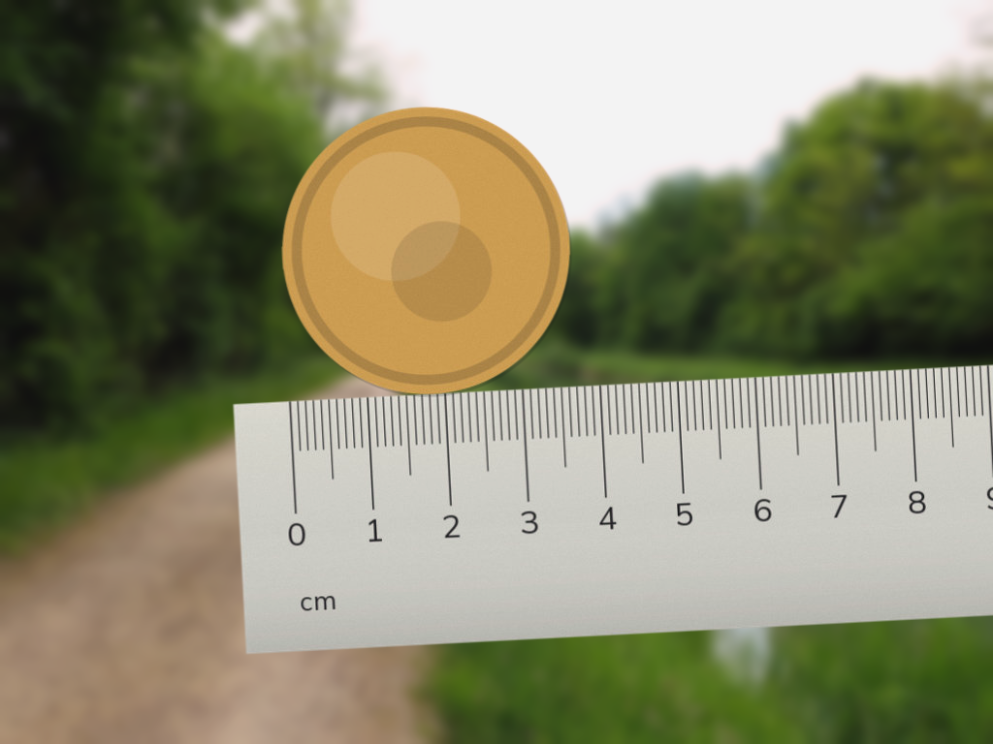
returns 3.7cm
